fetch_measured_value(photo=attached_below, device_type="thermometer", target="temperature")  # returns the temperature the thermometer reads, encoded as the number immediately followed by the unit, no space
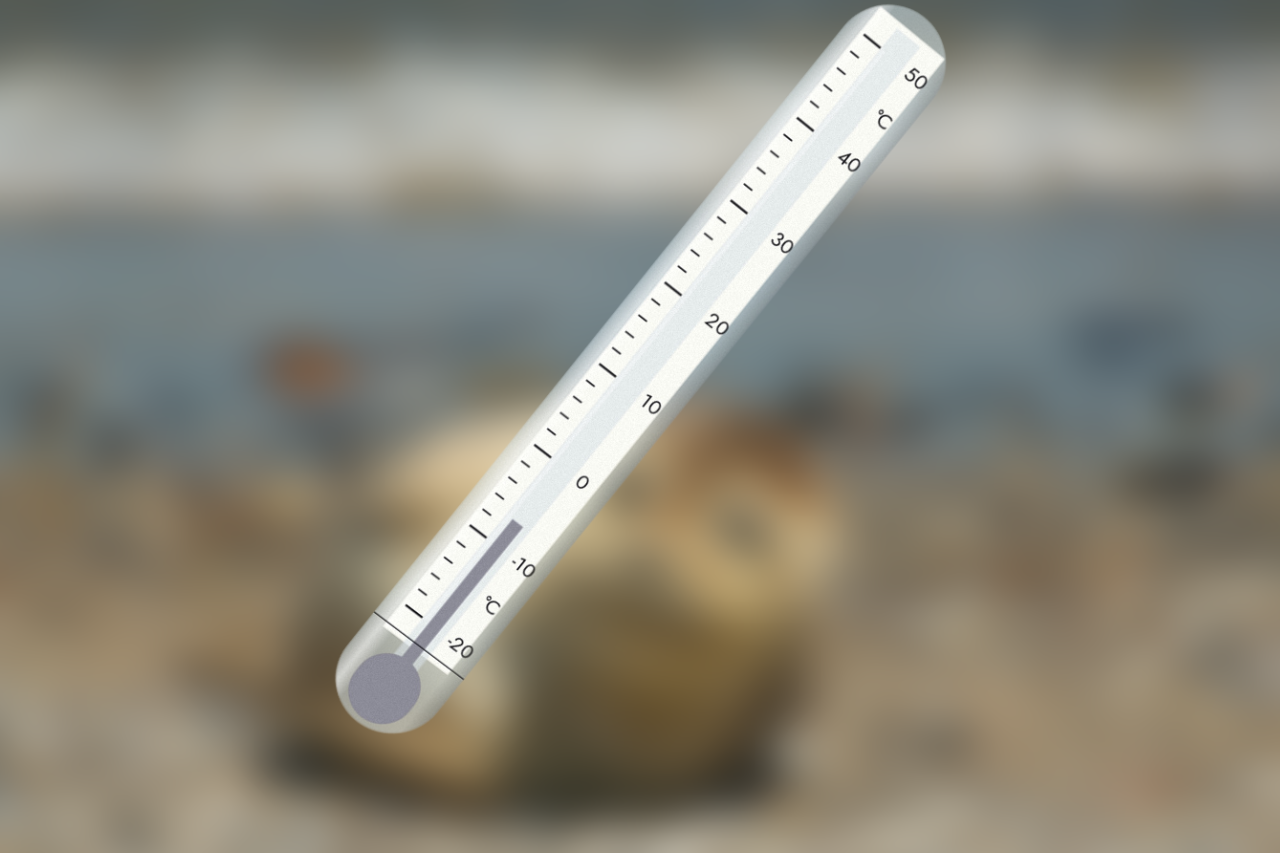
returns -7°C
